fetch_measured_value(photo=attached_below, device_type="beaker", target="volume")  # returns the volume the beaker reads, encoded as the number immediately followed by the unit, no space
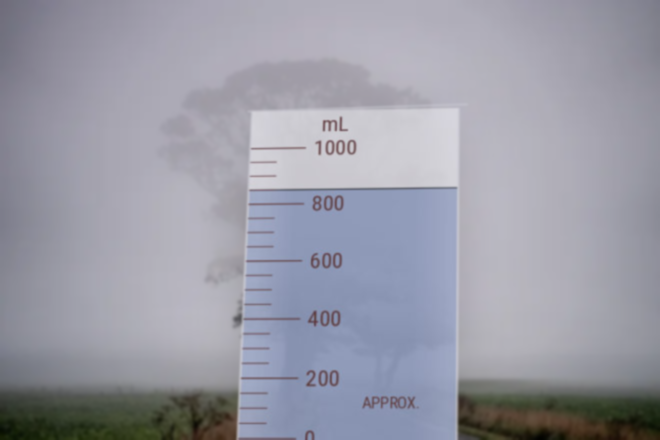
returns 850mL
